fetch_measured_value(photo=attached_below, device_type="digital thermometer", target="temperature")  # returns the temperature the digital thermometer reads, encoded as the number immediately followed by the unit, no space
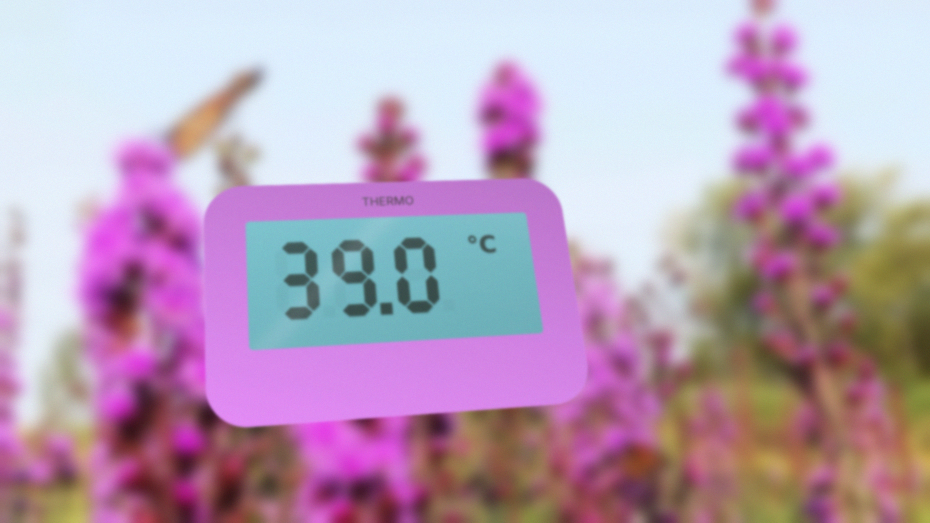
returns 39.0°C
